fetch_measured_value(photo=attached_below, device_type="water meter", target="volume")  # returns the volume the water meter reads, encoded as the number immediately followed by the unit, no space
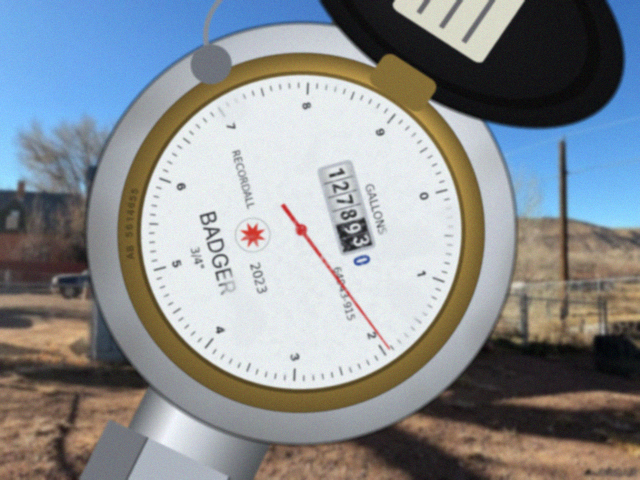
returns 1278931.9gal
